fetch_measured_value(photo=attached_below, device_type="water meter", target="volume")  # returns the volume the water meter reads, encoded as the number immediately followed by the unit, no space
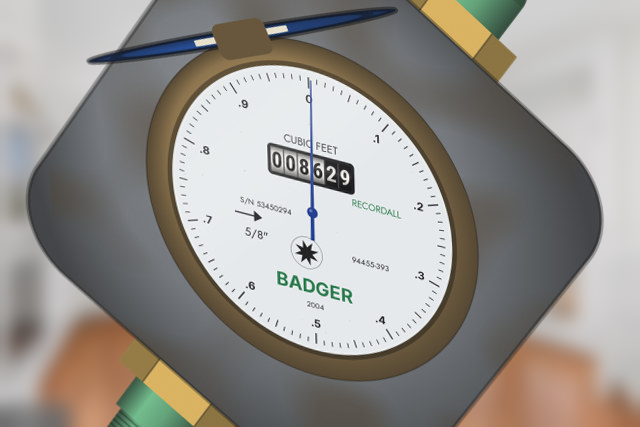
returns 8629.00ft³
